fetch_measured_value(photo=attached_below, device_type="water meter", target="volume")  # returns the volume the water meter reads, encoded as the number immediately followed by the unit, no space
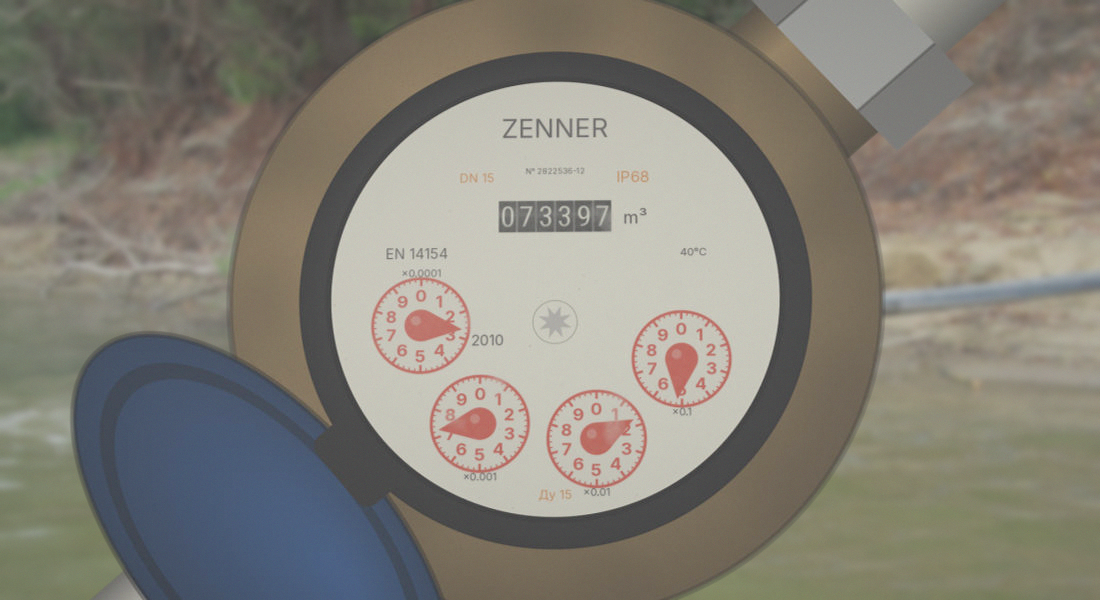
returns 73397.5172m³
